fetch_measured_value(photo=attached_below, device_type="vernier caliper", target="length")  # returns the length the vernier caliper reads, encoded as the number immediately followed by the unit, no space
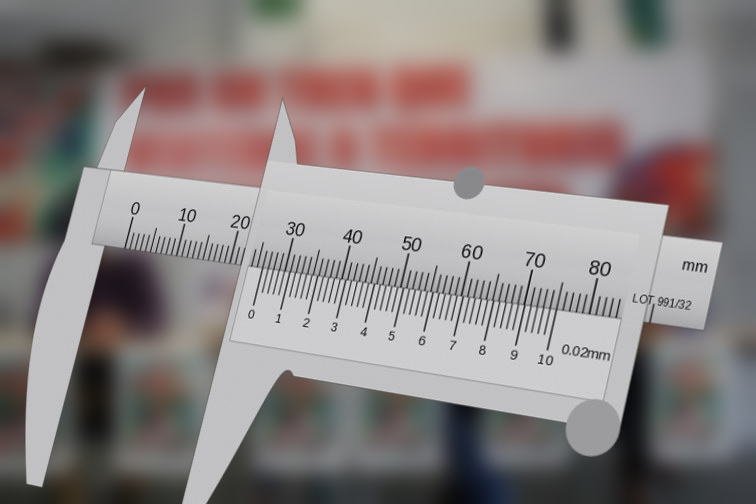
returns 26.0mm
